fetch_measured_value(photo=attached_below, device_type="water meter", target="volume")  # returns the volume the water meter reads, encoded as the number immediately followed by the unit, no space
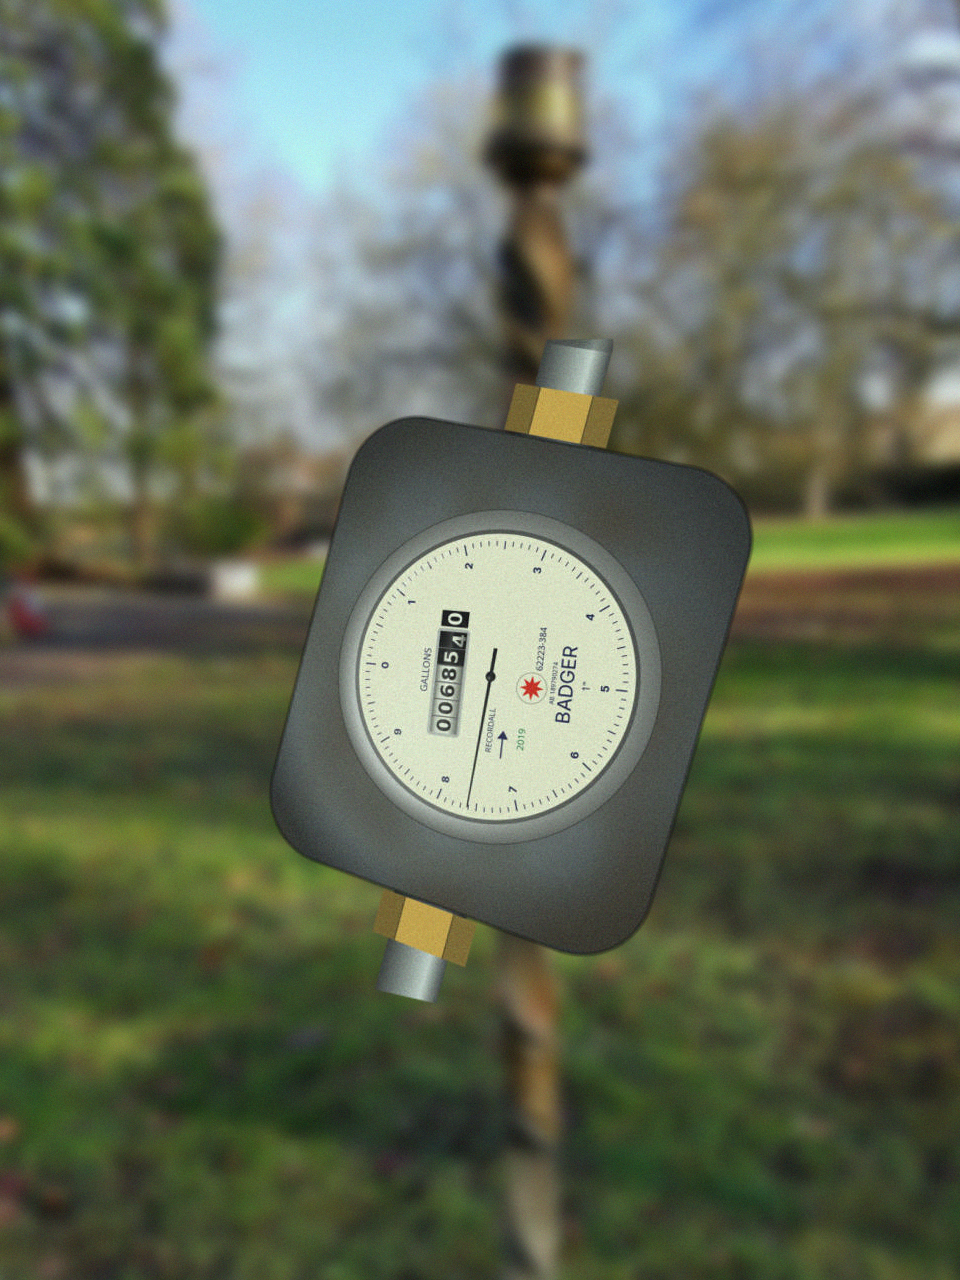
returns 68537.6gal
